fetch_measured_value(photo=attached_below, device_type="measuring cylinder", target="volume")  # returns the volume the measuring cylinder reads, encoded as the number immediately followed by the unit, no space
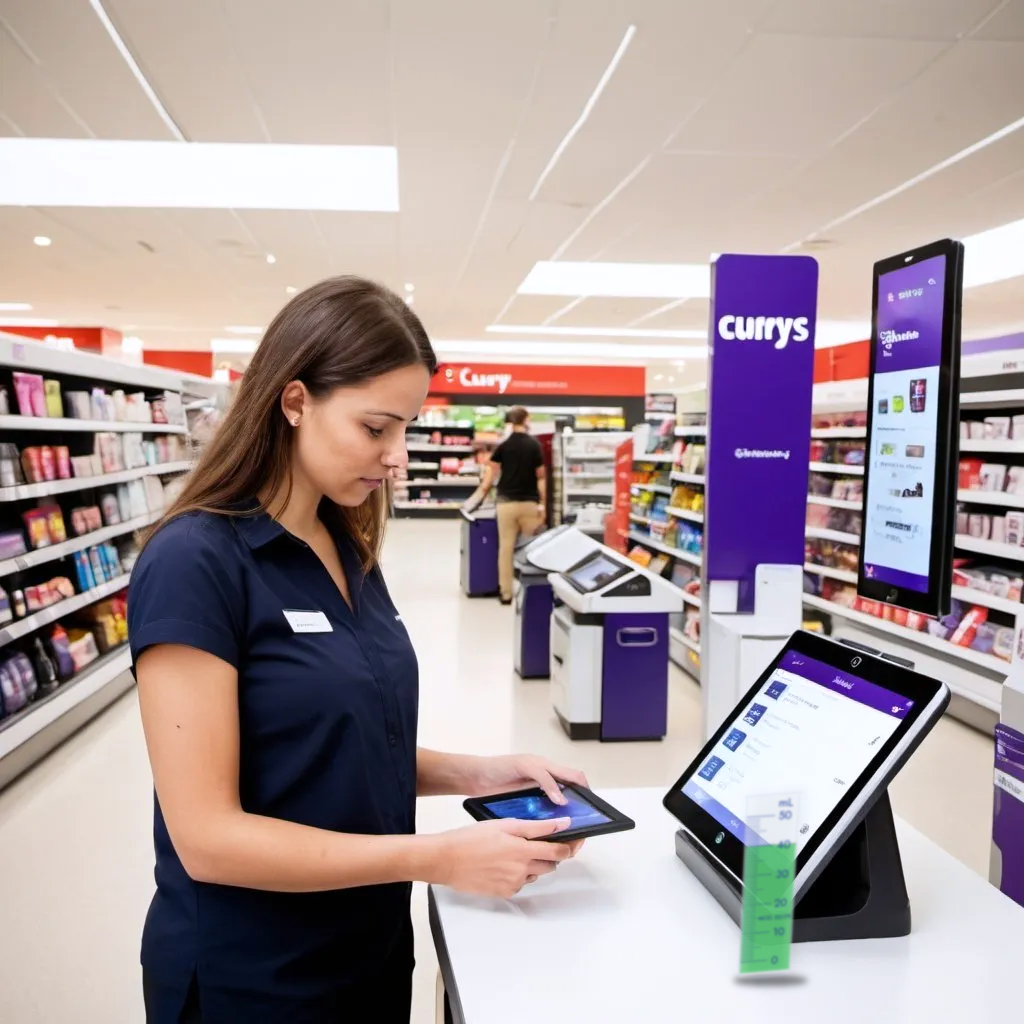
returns 40mL
